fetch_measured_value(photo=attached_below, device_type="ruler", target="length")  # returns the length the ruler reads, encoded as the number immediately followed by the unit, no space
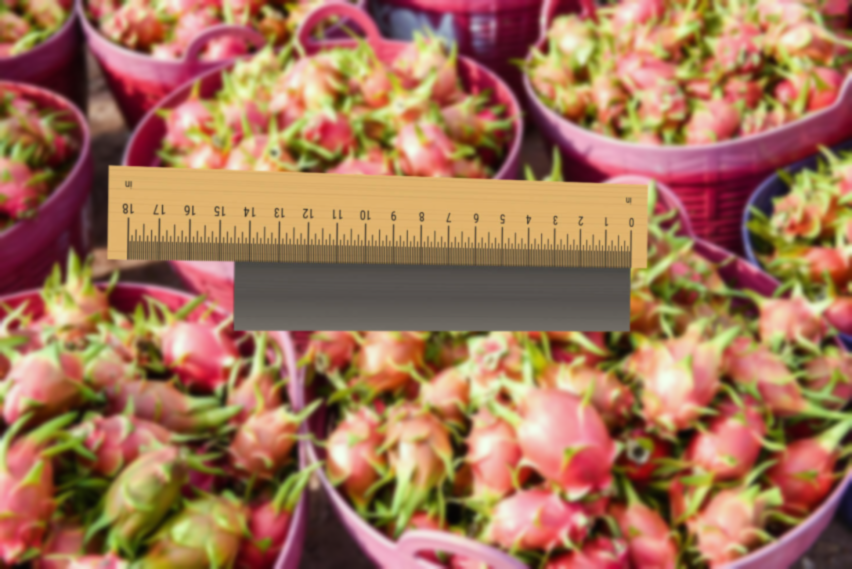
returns 14.5in
